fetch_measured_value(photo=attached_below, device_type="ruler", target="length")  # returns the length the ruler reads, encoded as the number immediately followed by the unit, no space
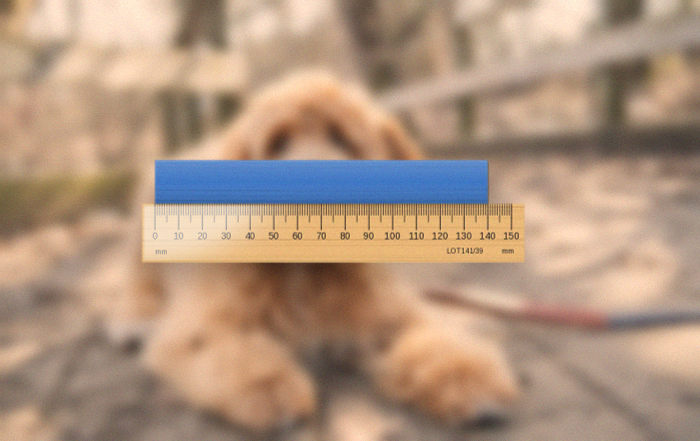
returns 140mm
